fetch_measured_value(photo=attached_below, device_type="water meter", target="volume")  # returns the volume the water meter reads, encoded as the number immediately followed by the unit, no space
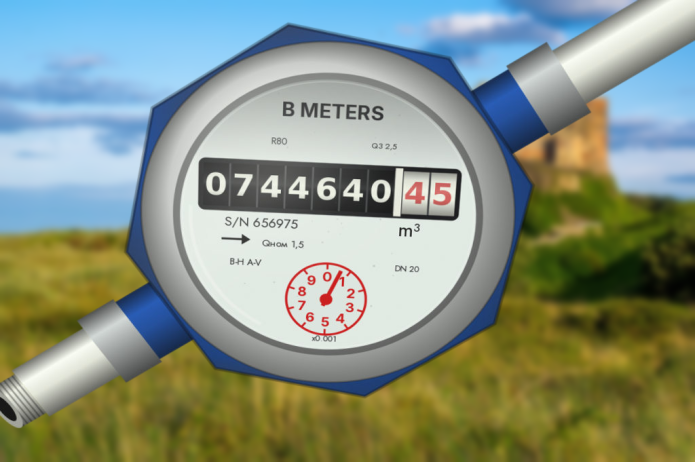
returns 744640.450m³
